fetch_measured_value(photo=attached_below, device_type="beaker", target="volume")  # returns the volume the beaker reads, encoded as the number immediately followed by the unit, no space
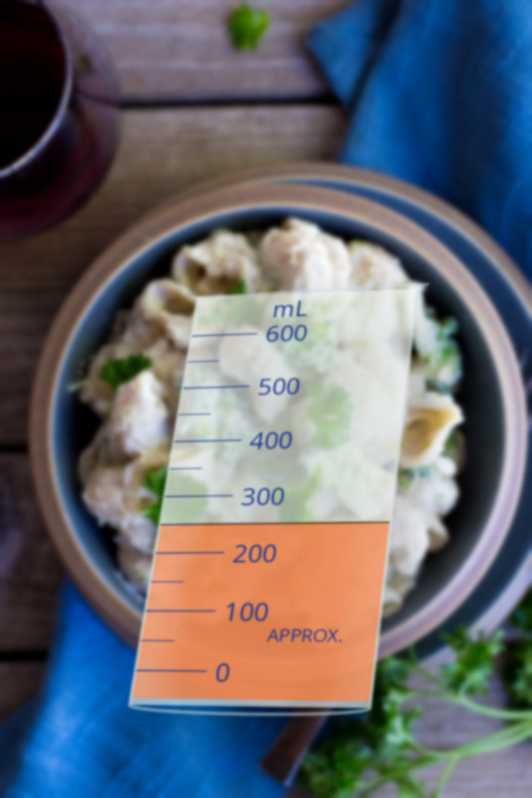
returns 250mL
